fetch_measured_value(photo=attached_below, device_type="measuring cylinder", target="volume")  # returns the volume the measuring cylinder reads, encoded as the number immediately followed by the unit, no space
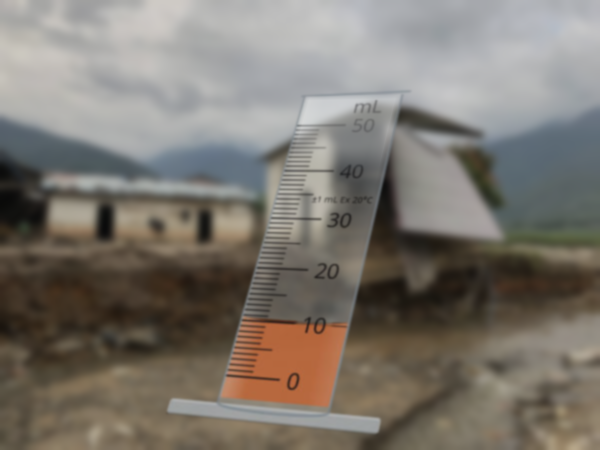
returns 10mL
